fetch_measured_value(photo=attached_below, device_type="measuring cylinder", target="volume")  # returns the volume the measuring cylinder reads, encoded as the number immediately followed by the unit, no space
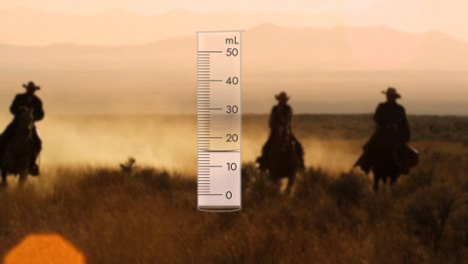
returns 15mL
